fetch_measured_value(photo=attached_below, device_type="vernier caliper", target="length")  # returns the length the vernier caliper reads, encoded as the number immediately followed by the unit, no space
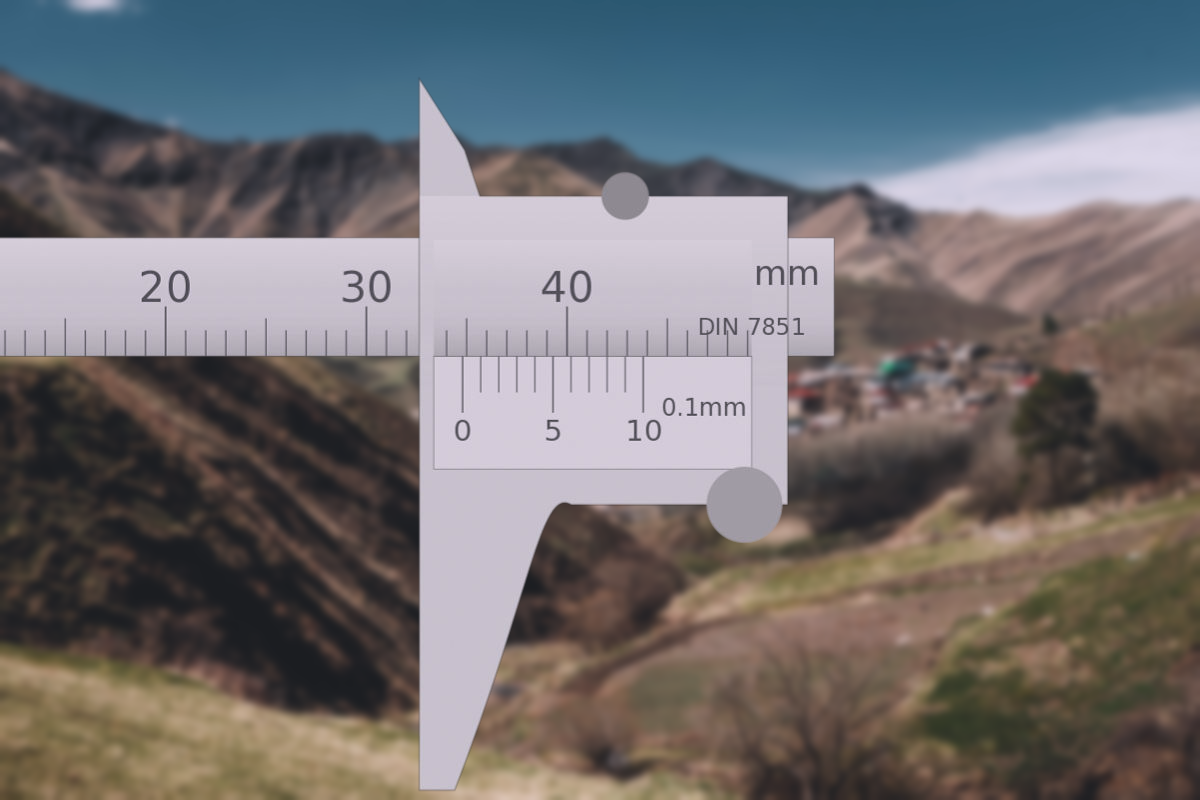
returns 34.8mm
